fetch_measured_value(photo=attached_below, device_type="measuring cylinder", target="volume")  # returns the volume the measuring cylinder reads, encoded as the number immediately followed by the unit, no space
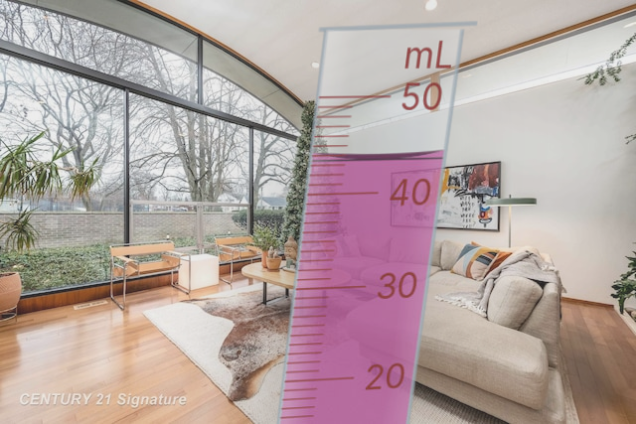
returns 43.5mL
